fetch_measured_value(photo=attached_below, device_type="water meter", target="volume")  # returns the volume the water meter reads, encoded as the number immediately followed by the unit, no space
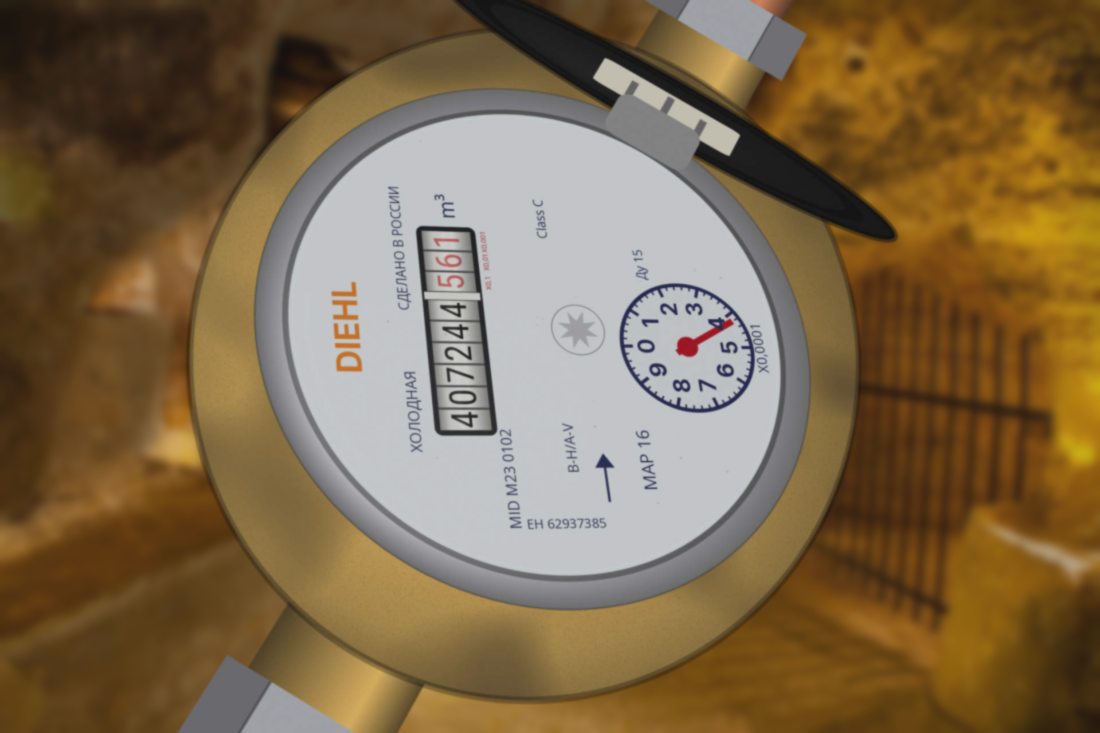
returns 407244.5614m³
